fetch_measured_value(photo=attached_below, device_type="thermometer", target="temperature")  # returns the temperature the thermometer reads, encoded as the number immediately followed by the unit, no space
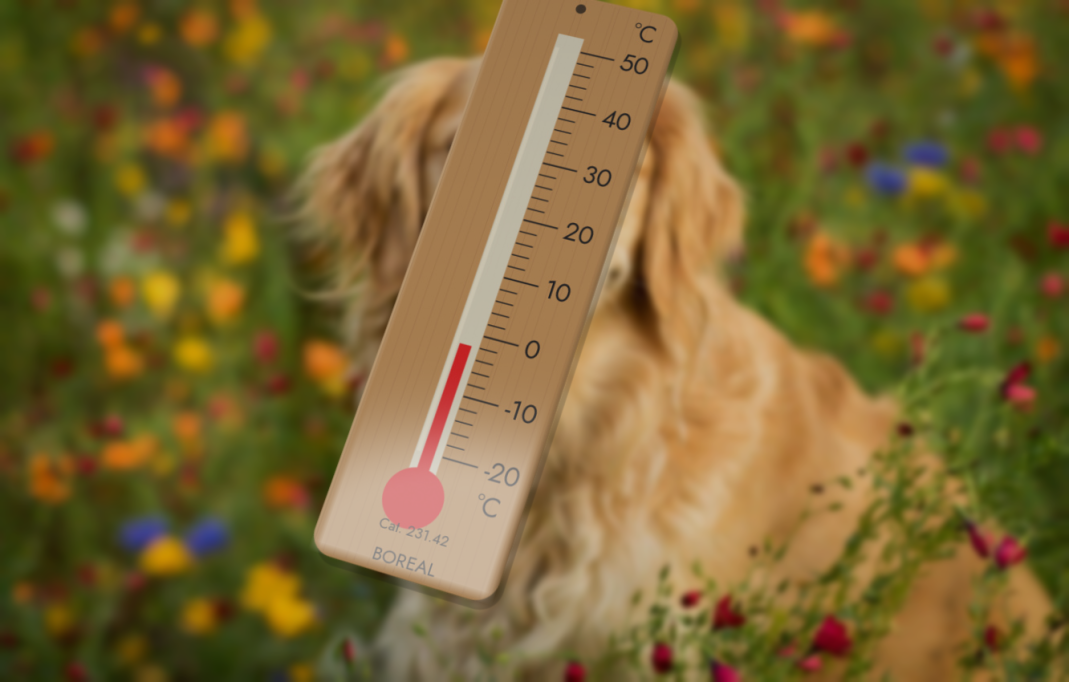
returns -2°C
